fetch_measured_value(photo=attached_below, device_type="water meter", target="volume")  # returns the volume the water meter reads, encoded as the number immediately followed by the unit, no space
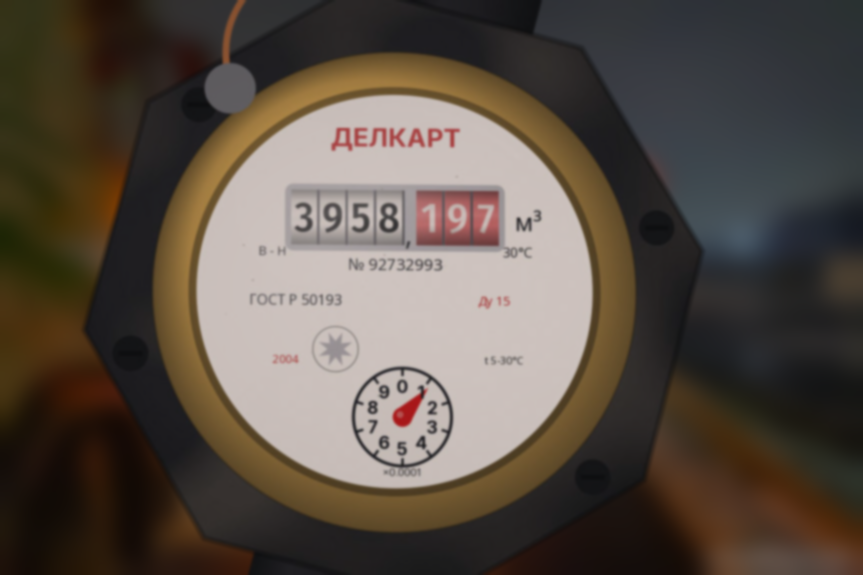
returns 3958.1971m³
